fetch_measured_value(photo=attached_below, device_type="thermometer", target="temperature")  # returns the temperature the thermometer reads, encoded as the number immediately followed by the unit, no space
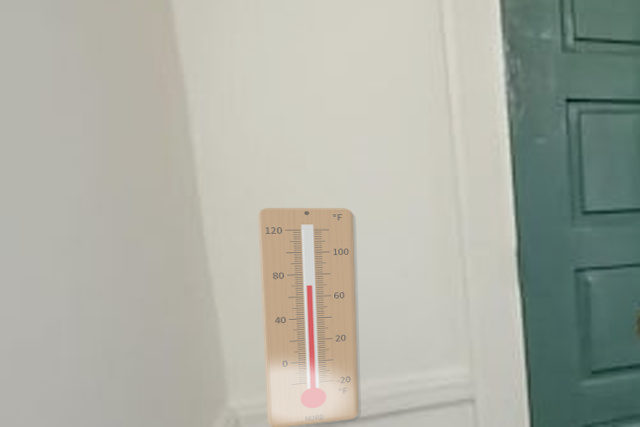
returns 70°F
